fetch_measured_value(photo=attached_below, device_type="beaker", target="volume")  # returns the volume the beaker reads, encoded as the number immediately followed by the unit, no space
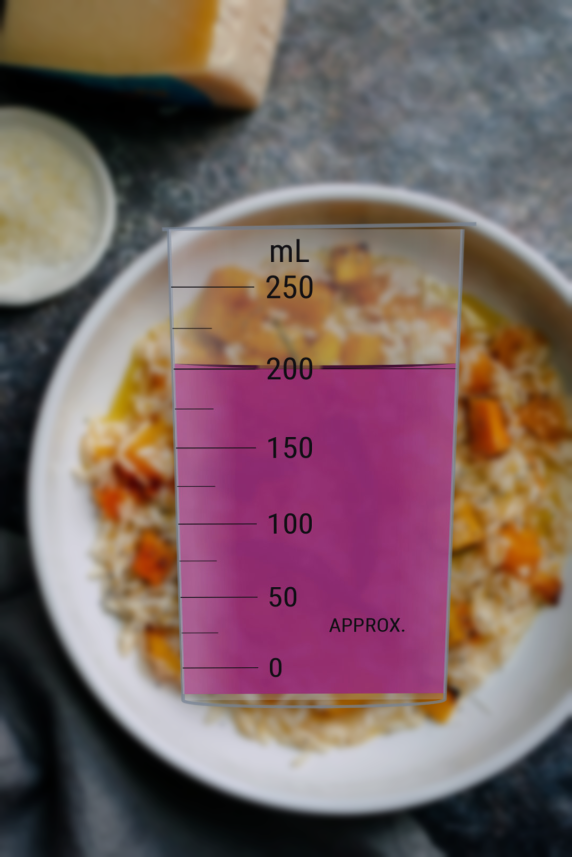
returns 200mL
